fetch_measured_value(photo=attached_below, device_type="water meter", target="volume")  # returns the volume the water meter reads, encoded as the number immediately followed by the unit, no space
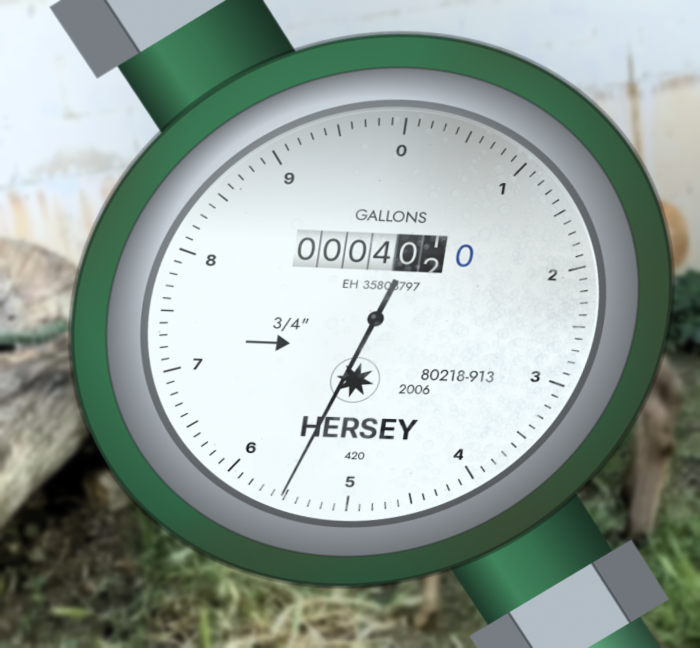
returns 4015.5gal
